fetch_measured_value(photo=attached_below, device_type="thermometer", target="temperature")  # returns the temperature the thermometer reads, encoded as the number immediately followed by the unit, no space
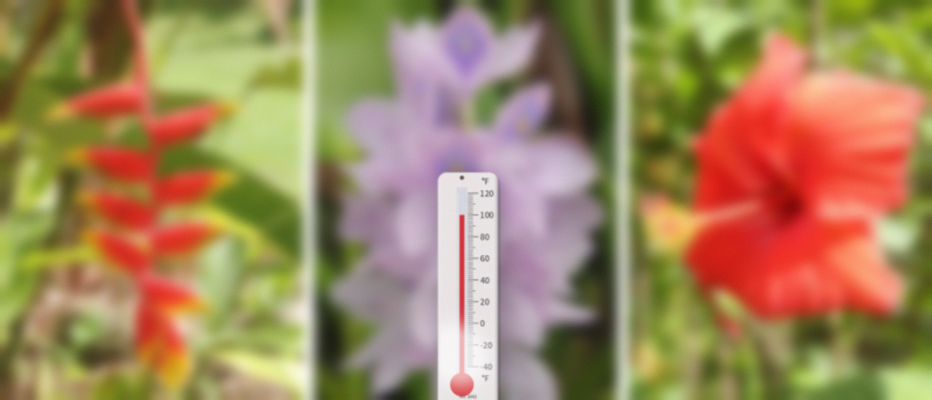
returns 100°F
